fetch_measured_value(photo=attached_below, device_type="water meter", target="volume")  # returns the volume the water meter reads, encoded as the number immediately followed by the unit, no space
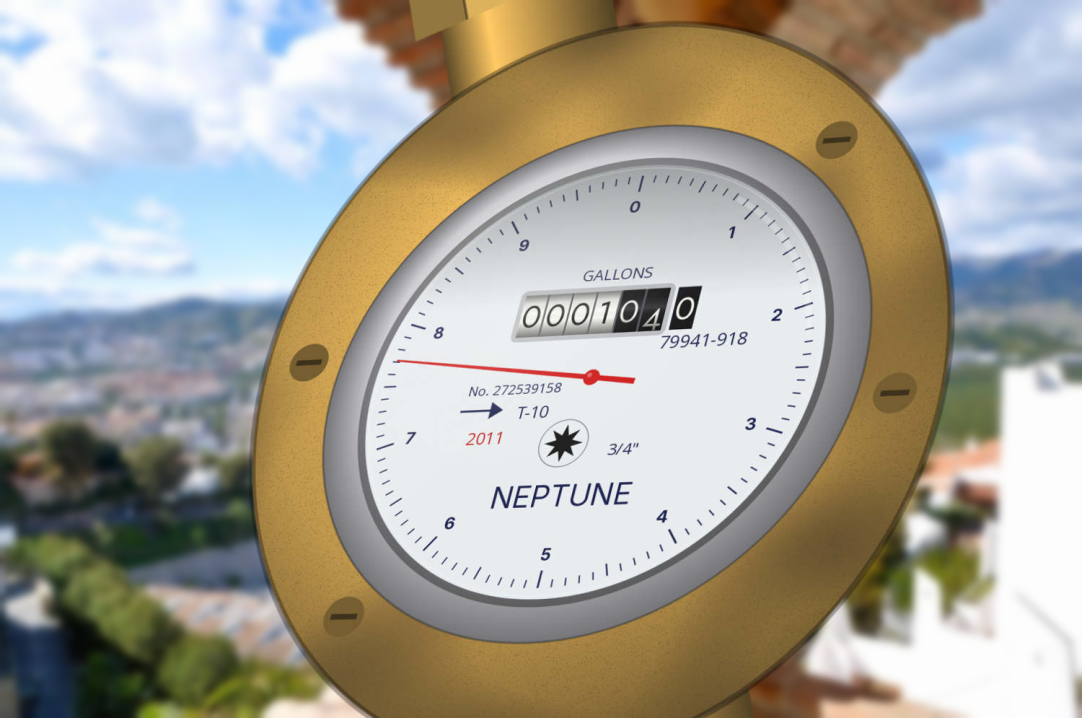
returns 1037.7gal
